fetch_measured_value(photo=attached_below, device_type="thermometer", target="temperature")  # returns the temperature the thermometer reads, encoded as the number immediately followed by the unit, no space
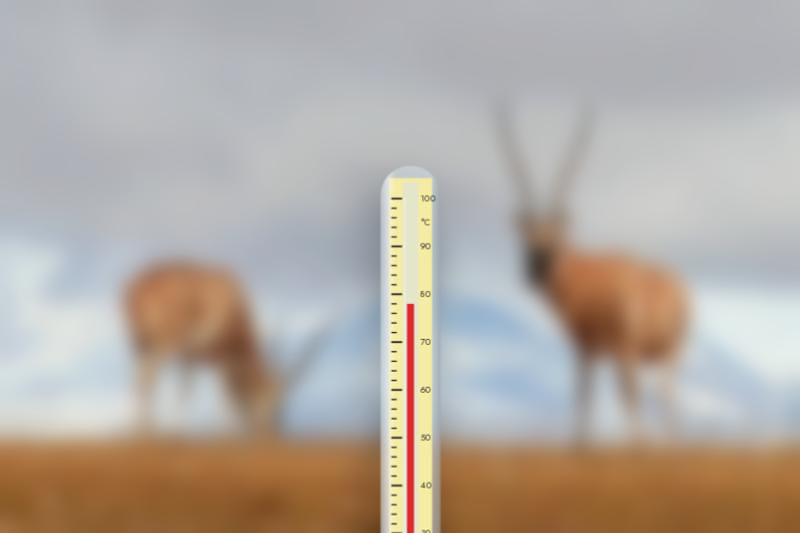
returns 78°C
